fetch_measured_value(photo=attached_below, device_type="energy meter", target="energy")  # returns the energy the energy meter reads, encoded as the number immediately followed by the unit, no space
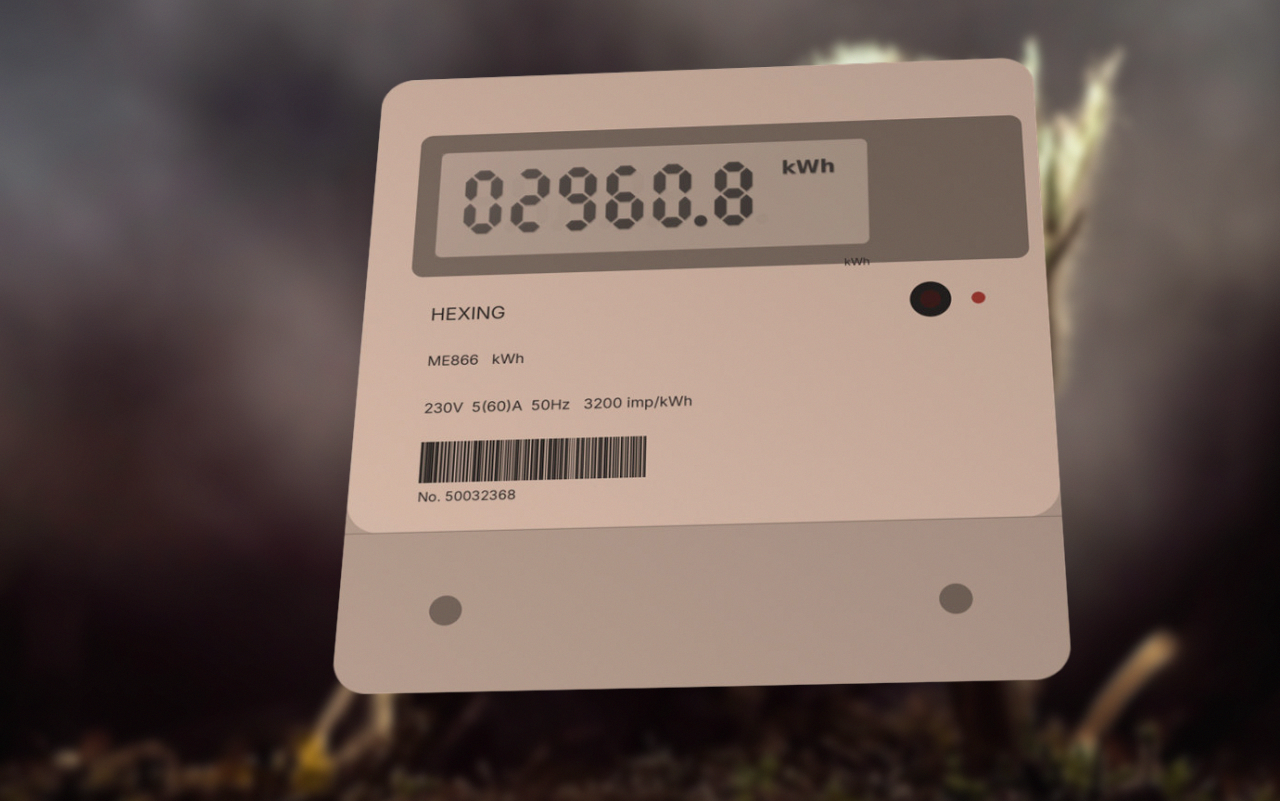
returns 2960.8kWh
